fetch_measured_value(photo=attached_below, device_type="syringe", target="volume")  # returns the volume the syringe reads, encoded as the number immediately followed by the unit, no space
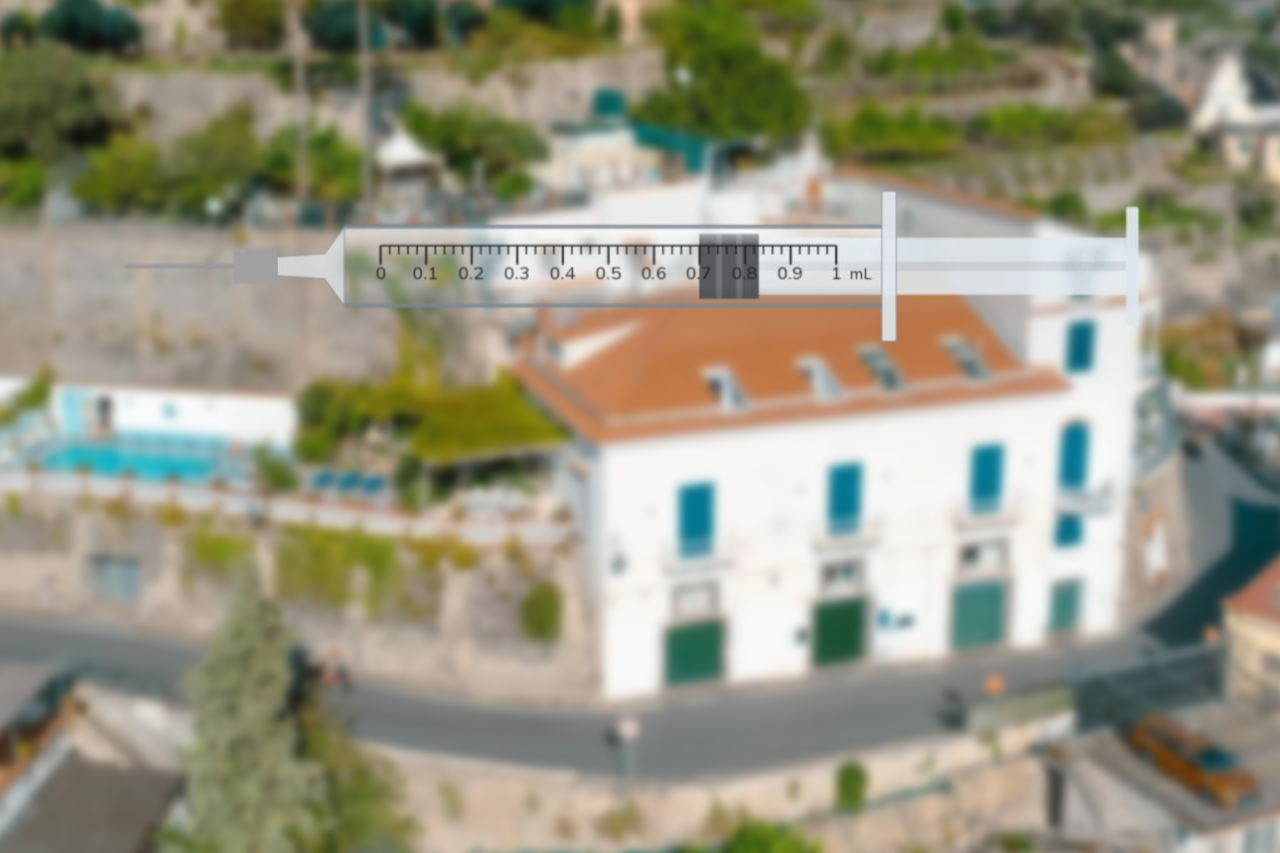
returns 0.7mL
